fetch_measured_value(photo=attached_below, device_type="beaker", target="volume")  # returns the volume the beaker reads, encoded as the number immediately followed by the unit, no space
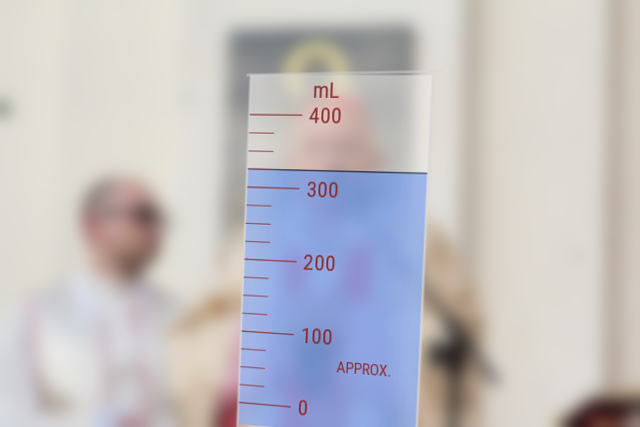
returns 325mL
